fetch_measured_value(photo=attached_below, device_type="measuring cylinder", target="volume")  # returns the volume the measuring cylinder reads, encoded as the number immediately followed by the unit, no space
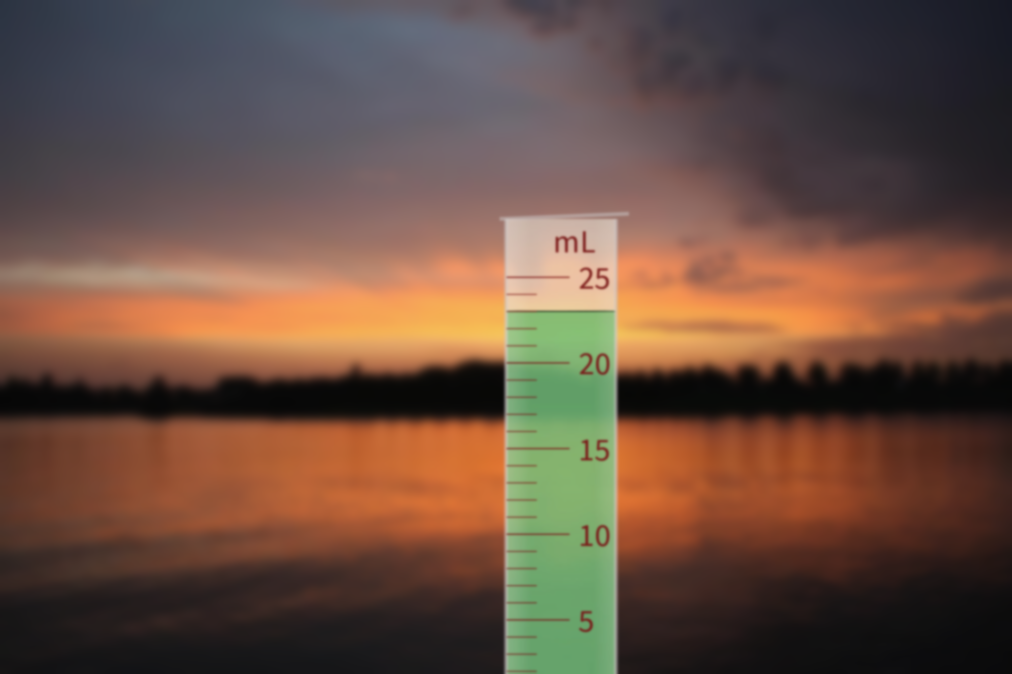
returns 23mL
